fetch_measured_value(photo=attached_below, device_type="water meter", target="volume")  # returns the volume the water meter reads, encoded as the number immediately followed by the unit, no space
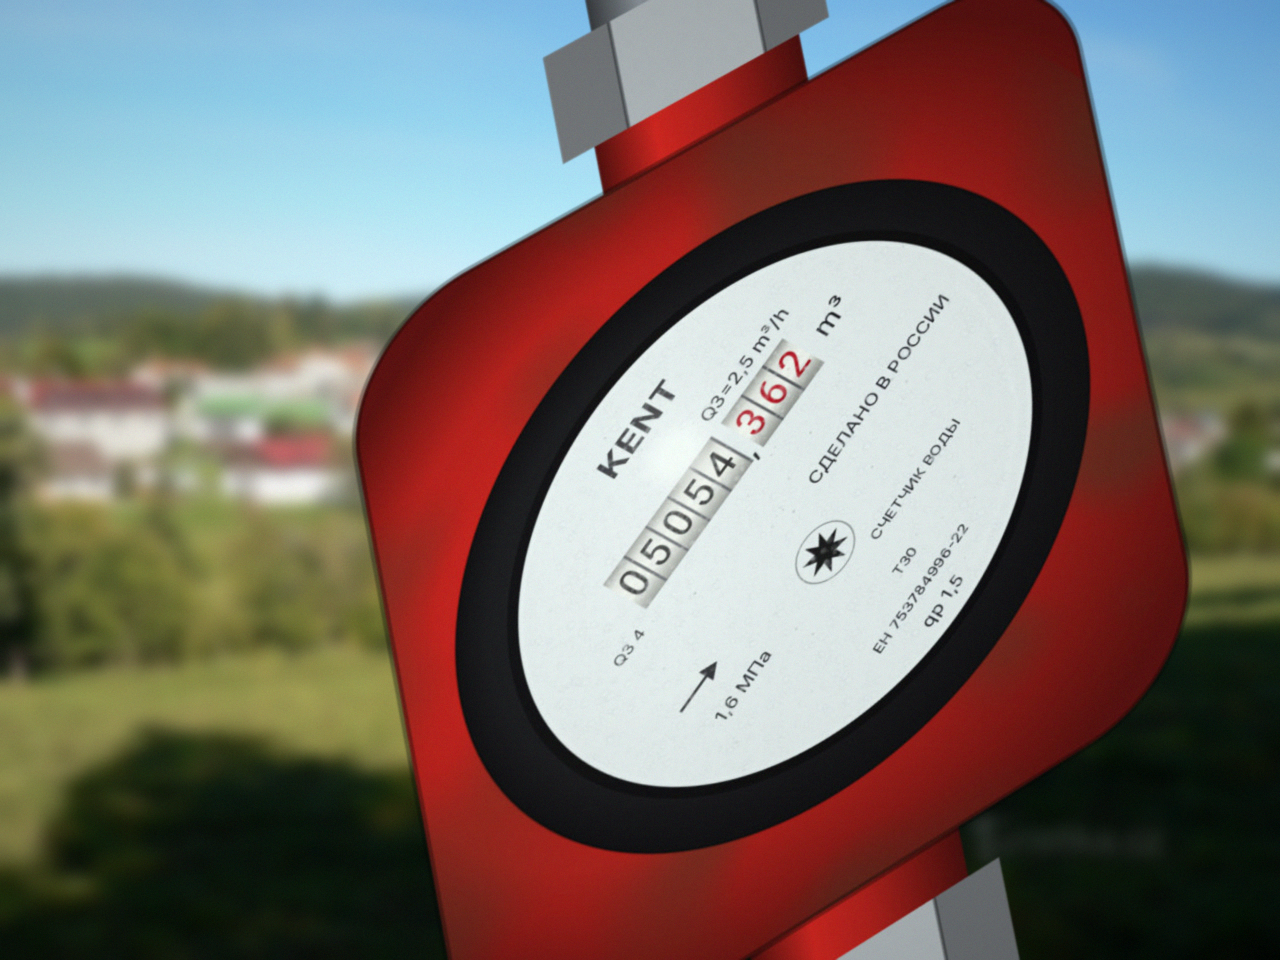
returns 5054.362m³
